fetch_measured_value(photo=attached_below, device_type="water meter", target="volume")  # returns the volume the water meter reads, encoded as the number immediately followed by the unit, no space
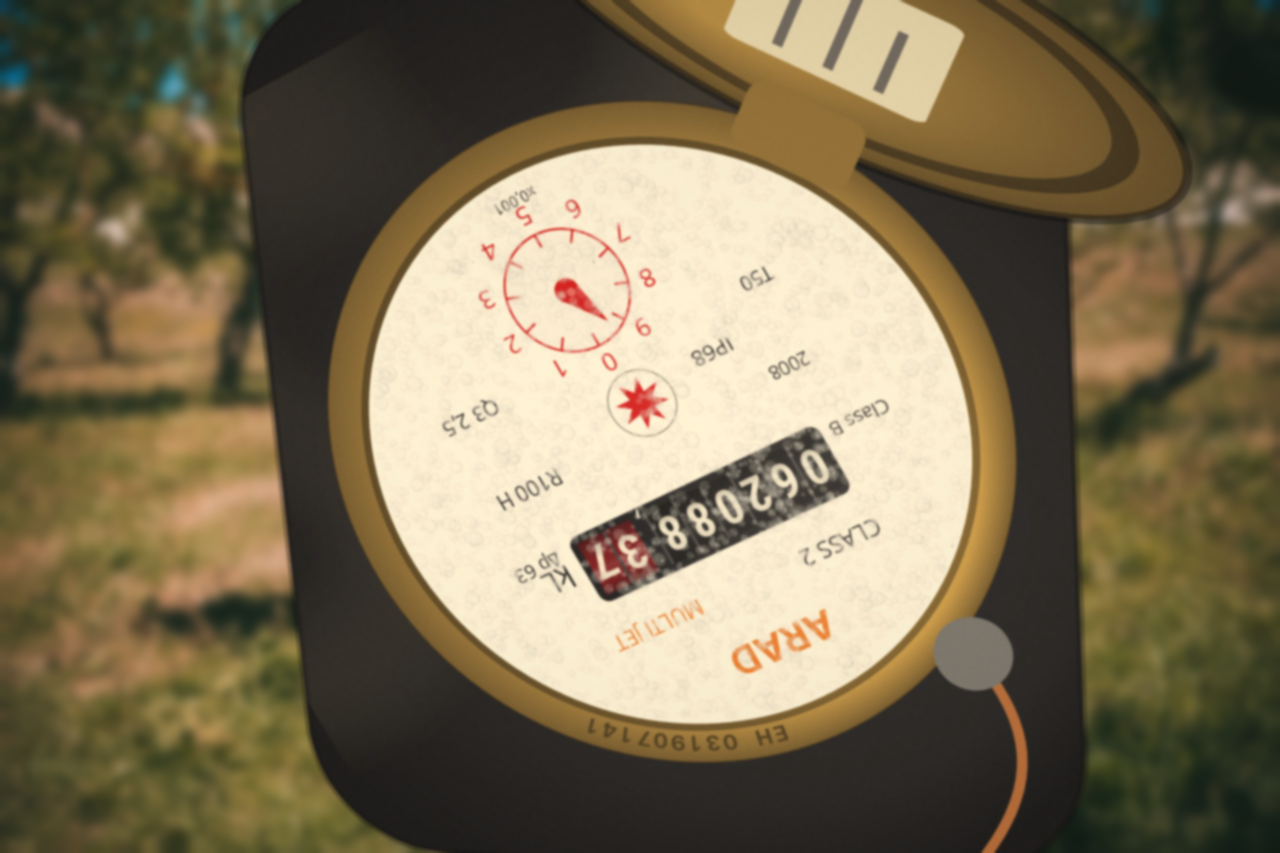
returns 62088.369kL
